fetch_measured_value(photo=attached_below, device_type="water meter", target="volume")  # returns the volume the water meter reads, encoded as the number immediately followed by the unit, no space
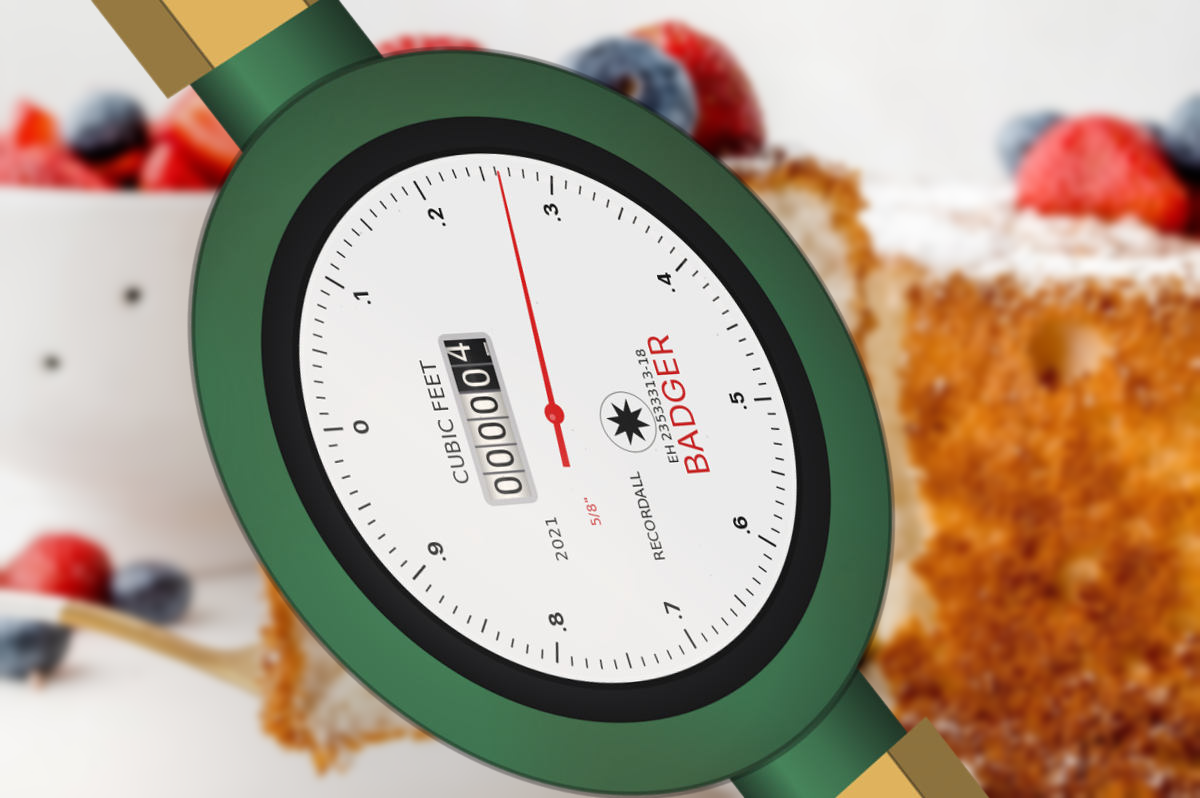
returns 4.26ft³
